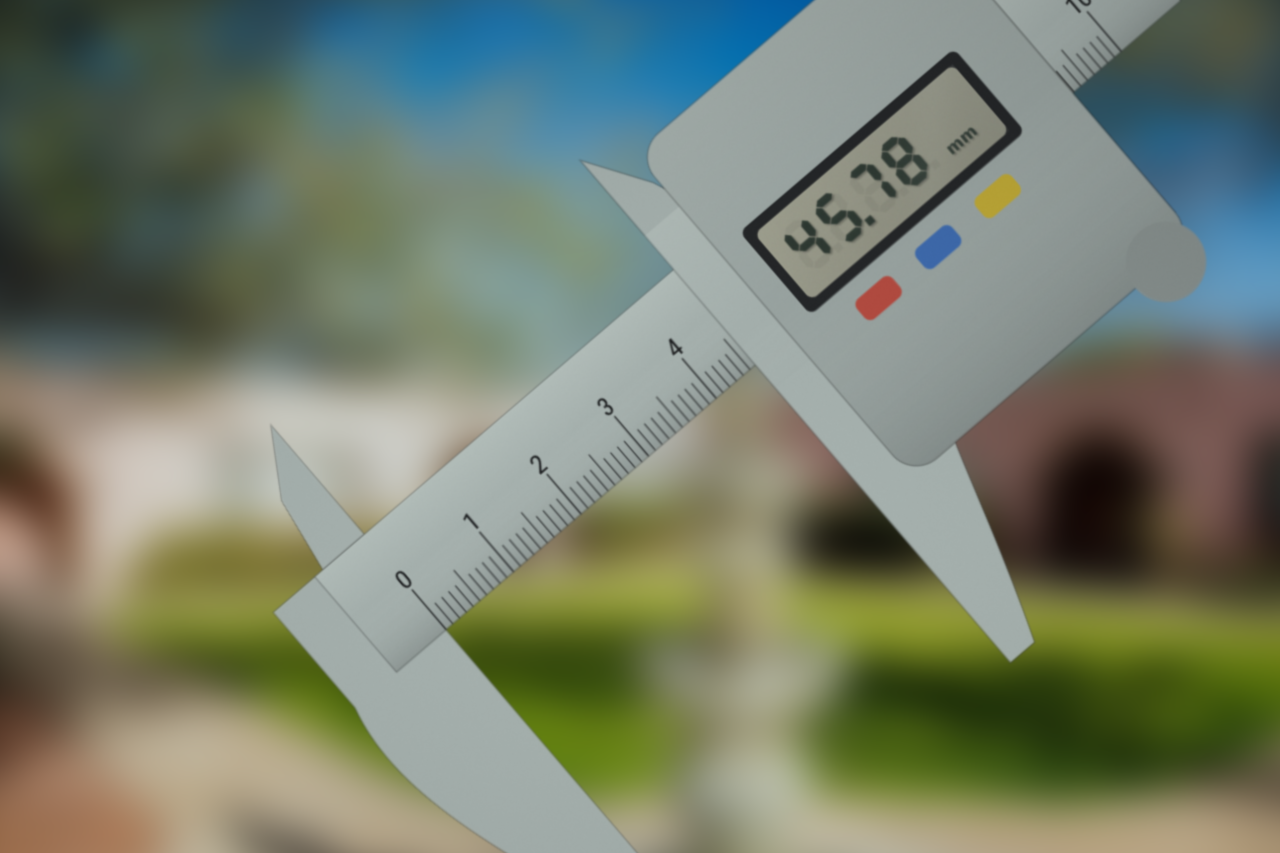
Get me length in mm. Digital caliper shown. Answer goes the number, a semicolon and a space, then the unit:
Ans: 45.78; mm
